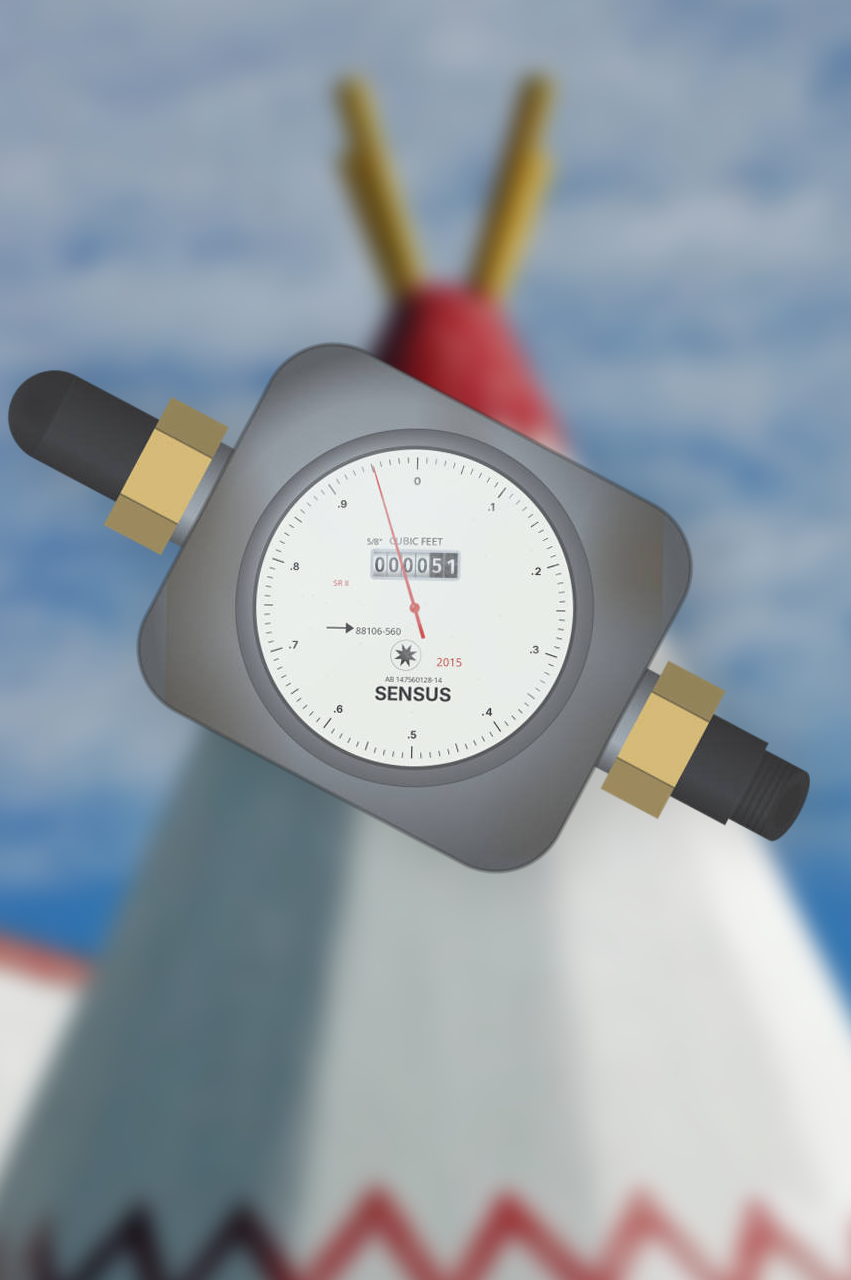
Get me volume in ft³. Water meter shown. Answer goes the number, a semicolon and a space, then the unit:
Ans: 50.95; ft³
